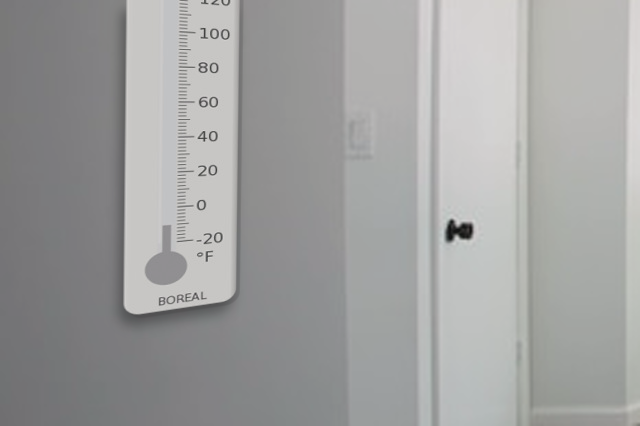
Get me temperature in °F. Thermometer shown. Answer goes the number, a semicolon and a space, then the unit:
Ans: -10; °F
